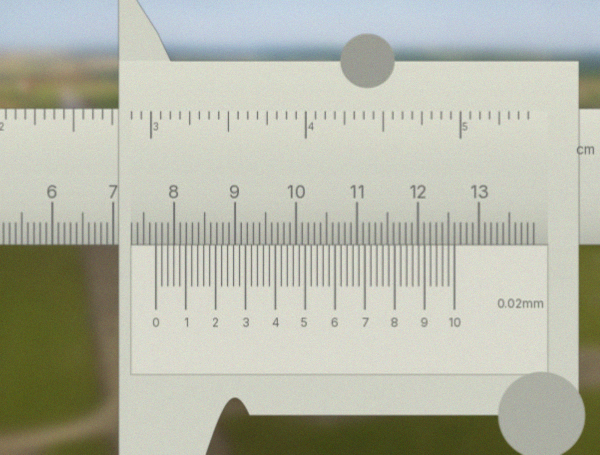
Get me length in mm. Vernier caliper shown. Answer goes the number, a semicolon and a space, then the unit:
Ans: 77.0; mm
